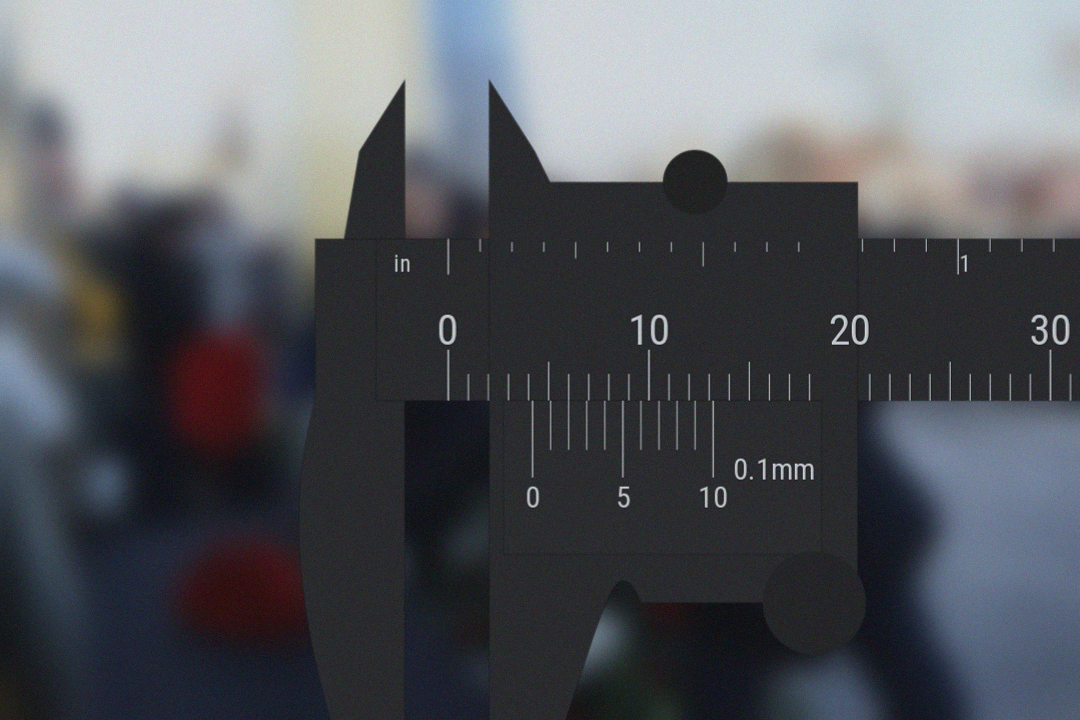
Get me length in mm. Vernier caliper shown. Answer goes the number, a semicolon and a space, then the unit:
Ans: 4.2; mm
